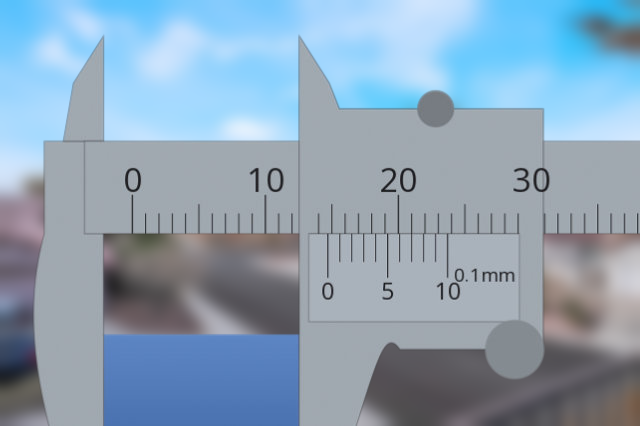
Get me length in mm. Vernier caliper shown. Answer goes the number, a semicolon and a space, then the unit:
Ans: 14.7; mm
